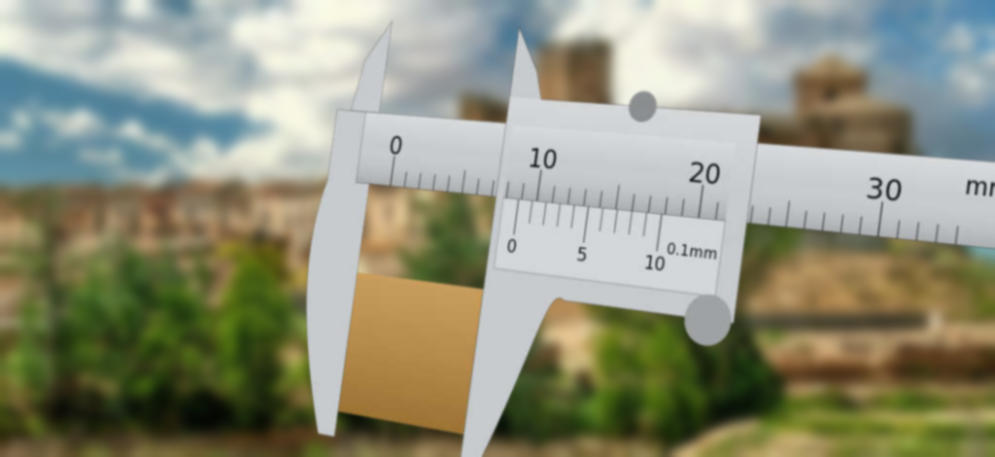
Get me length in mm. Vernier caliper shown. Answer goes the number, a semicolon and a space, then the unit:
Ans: 8.8; mm
